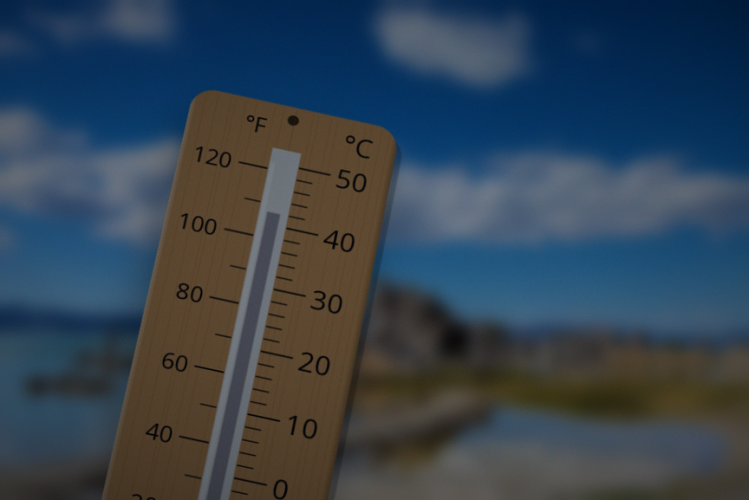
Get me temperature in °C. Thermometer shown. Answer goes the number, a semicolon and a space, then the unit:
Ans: 42; °C
